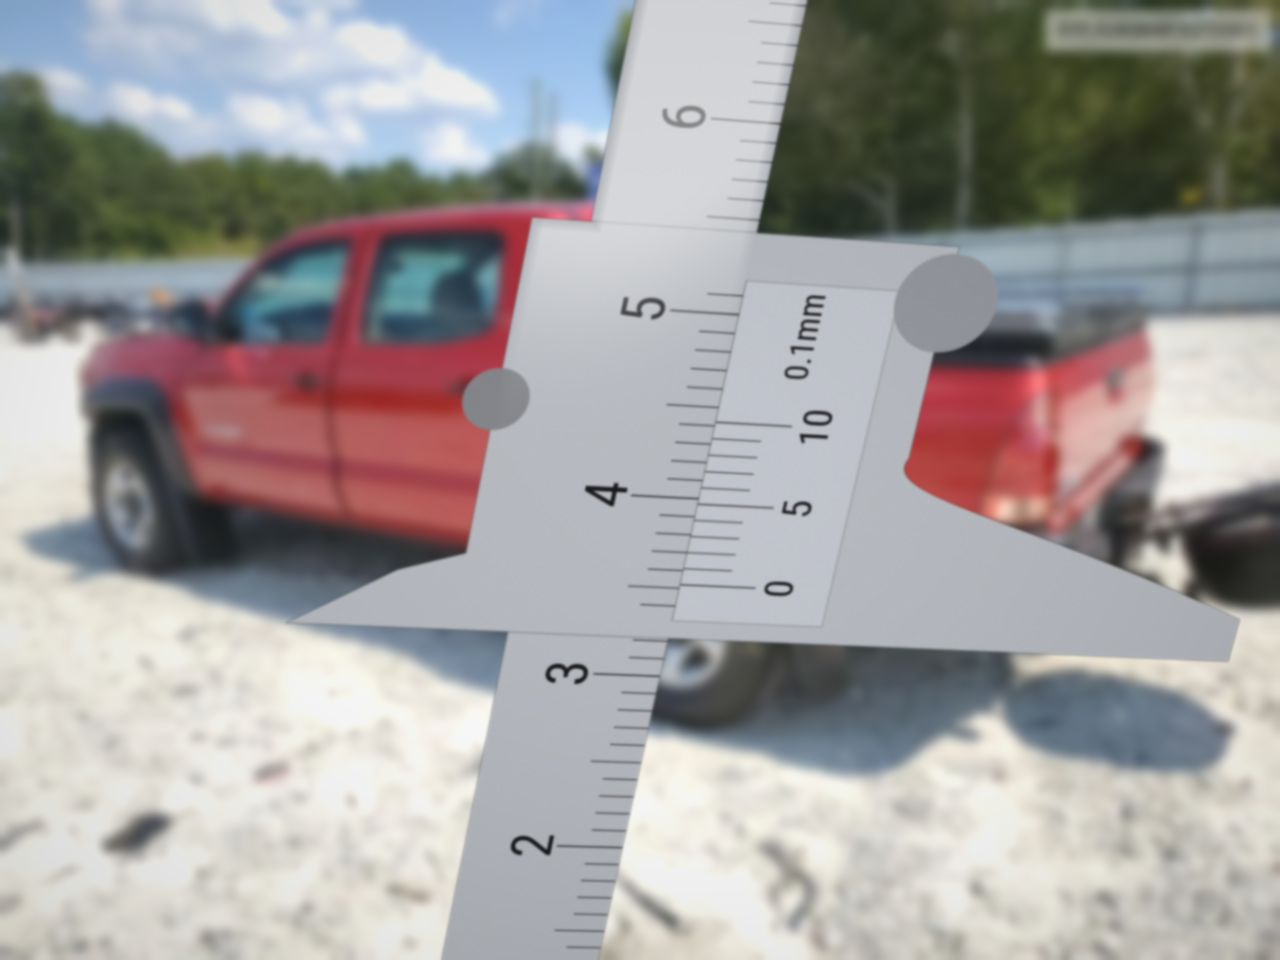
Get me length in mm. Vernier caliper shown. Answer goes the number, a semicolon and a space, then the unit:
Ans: 35.2; mm
